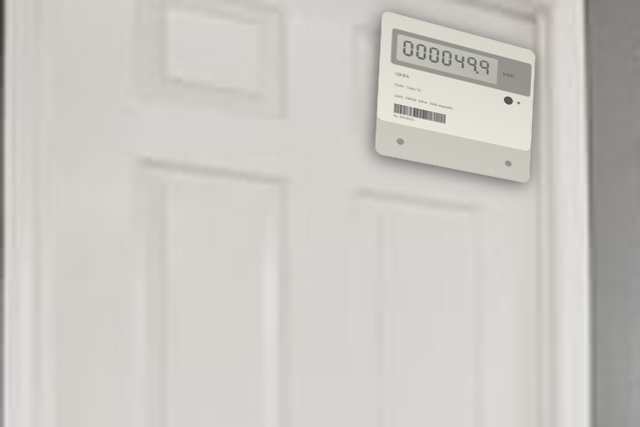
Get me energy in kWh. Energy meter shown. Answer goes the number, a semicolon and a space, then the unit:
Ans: 49.9; kWh
